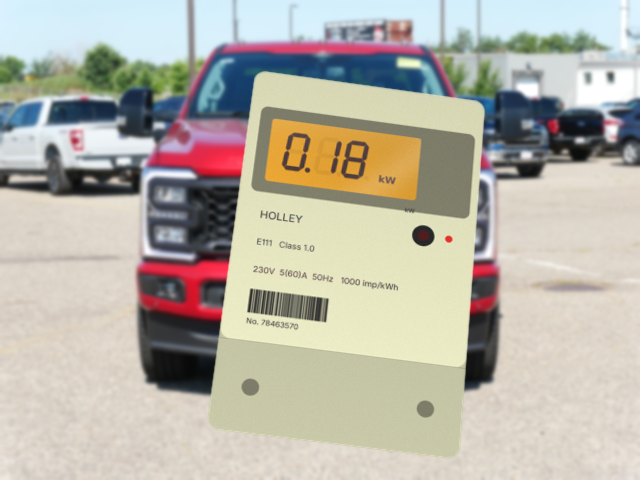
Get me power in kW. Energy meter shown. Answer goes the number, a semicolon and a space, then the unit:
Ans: 0.18; kW
